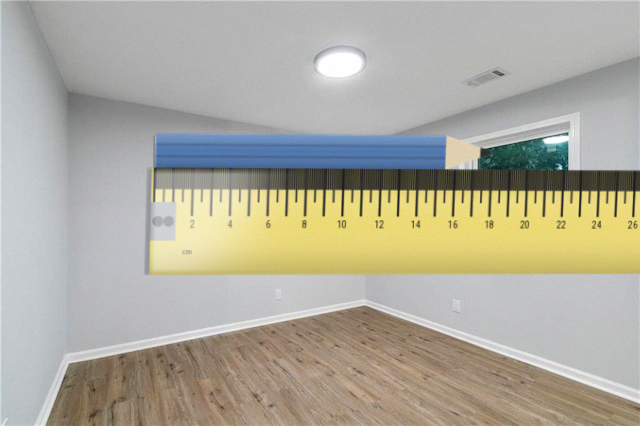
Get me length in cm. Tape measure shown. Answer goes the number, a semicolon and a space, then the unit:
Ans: 18; cm
